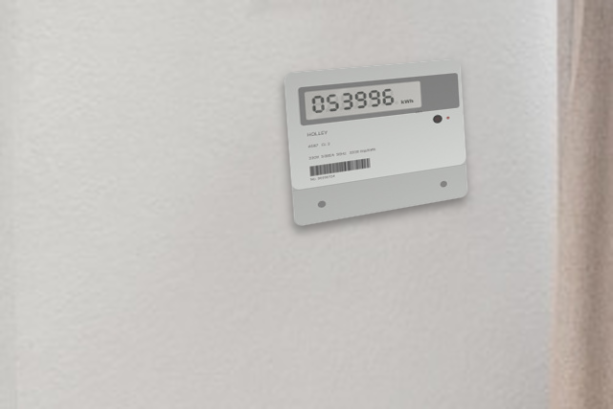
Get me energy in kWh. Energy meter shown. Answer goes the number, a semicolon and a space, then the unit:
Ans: 53996; kWh
